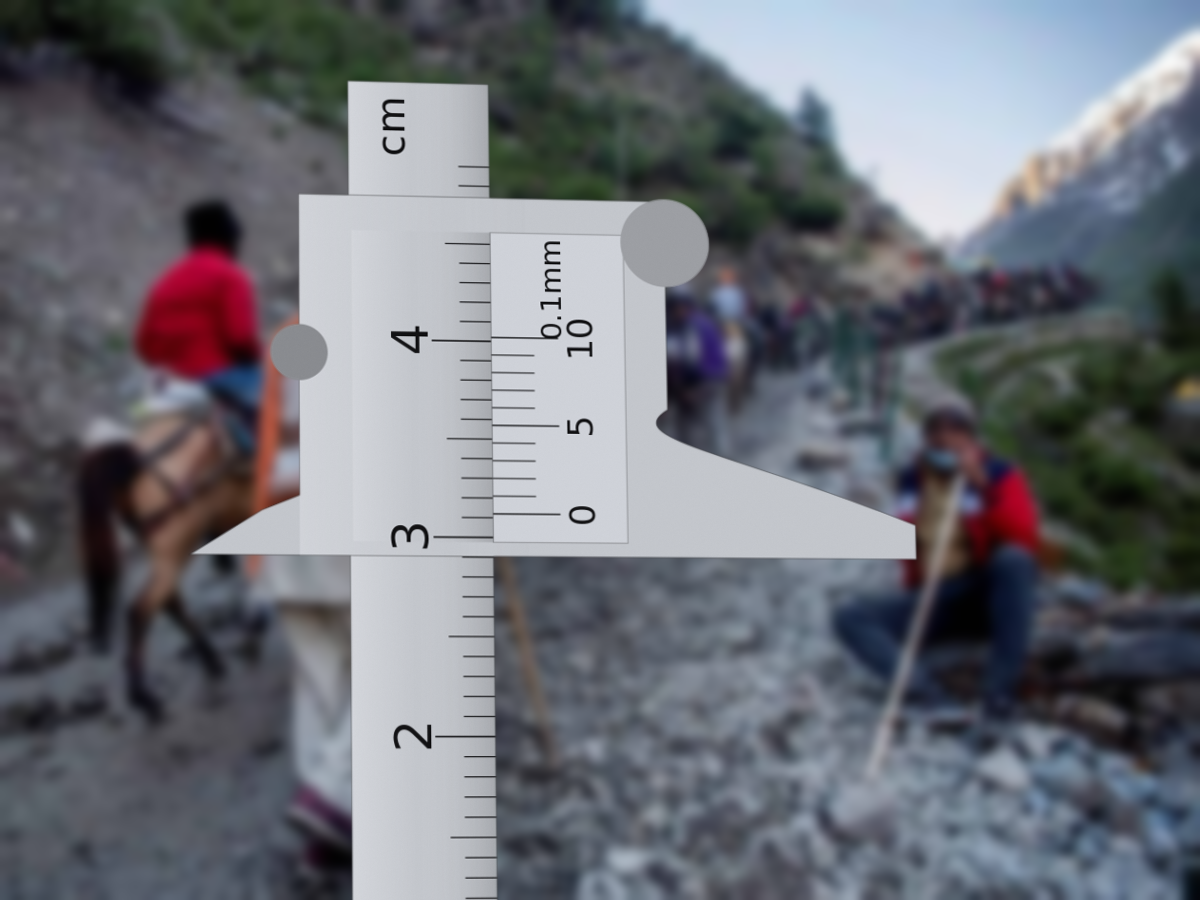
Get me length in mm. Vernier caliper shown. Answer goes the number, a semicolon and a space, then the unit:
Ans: 31.2; mm
